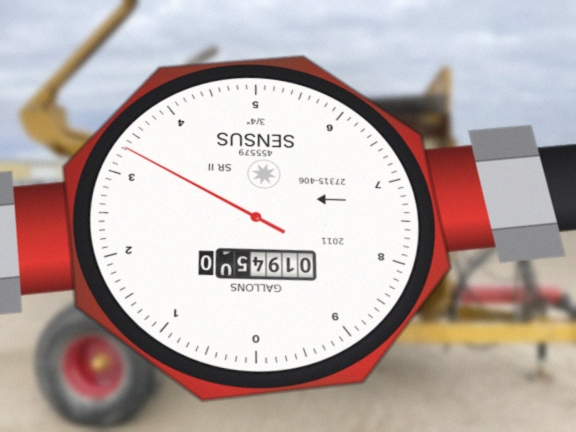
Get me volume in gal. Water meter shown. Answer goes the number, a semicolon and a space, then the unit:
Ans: 194503.3; gal
